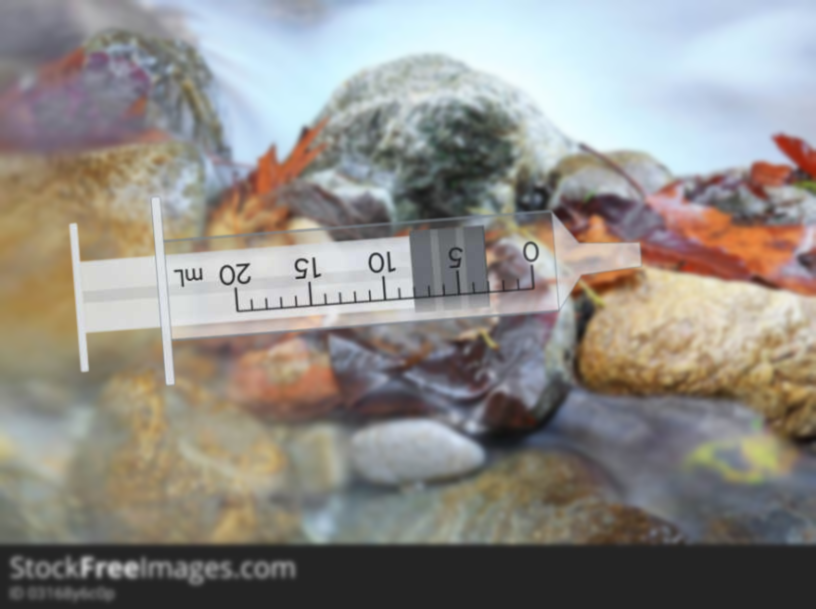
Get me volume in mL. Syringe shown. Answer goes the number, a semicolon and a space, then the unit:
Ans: 3; mL
